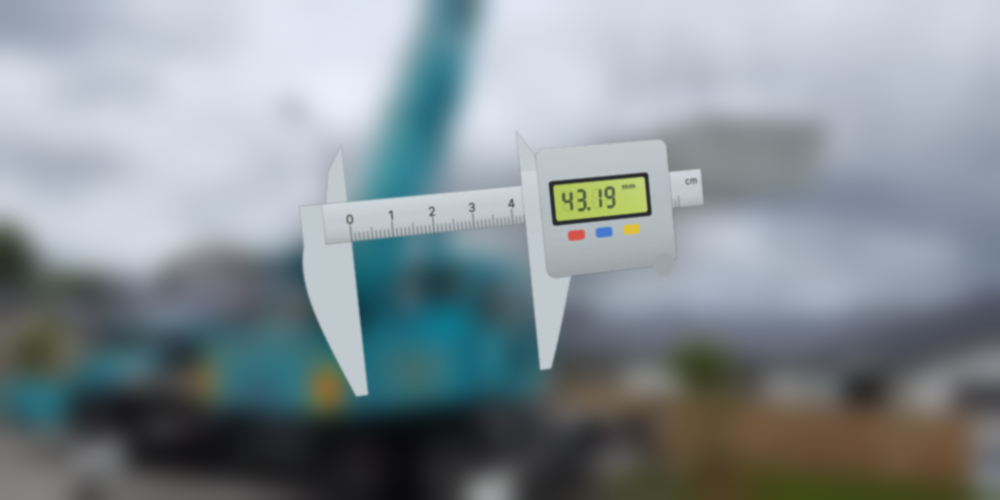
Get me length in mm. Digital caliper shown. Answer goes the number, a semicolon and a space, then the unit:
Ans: 43.19; mm
